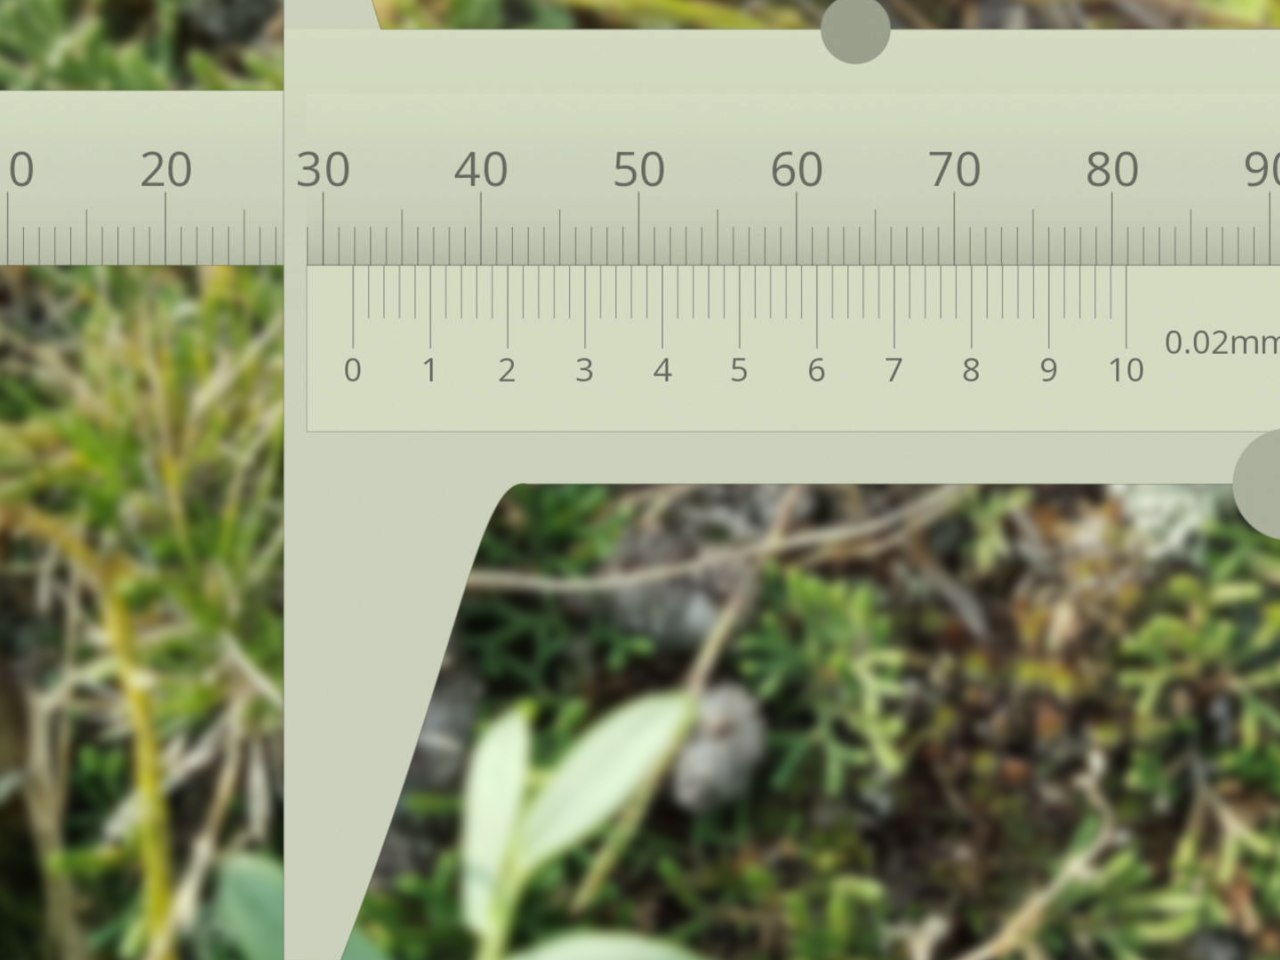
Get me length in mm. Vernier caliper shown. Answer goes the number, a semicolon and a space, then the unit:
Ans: 31.9; mm
